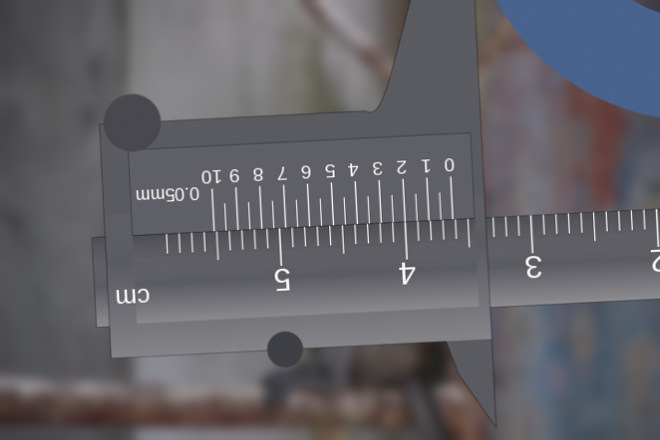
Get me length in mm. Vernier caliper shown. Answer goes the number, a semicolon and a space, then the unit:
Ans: 36.2; mm
